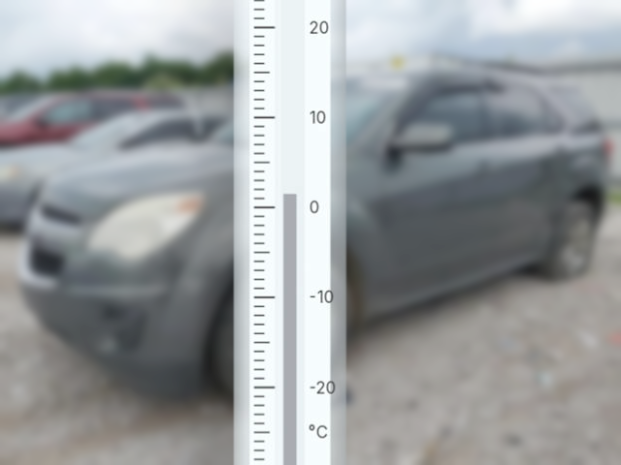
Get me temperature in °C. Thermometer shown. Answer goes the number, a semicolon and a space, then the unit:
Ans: 1.5; °C
